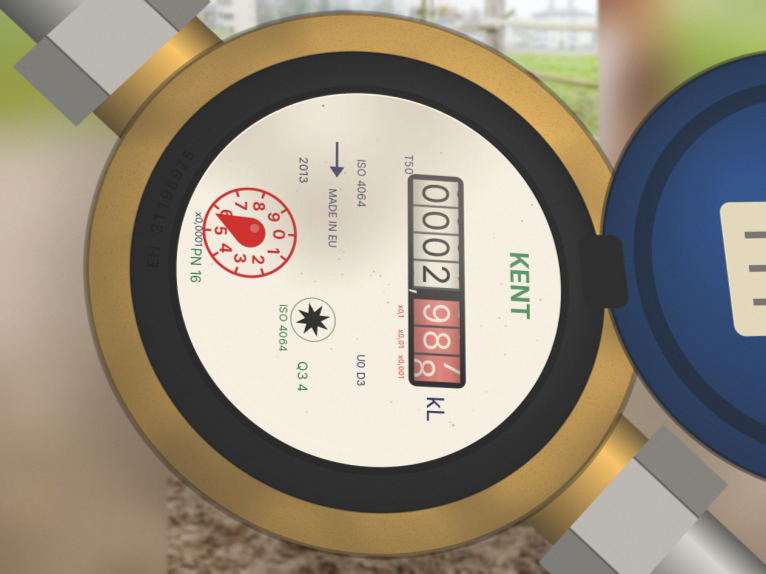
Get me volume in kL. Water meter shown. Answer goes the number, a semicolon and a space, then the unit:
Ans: 2.9875; kL
